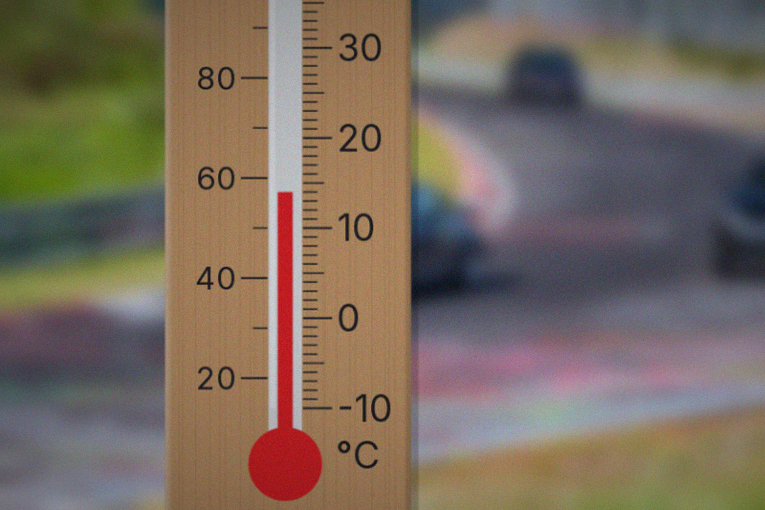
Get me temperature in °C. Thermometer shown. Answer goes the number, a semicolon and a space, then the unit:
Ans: 14; °C
